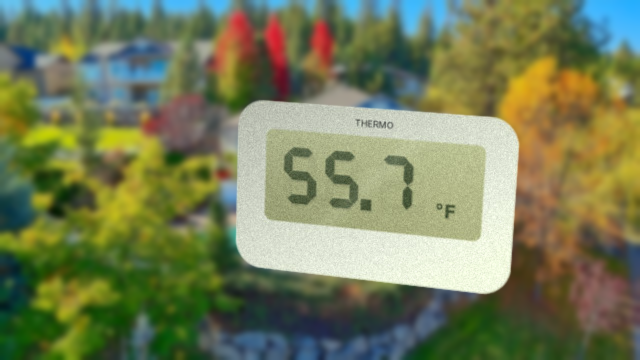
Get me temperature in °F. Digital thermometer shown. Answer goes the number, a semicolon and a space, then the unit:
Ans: 55.7; °F
